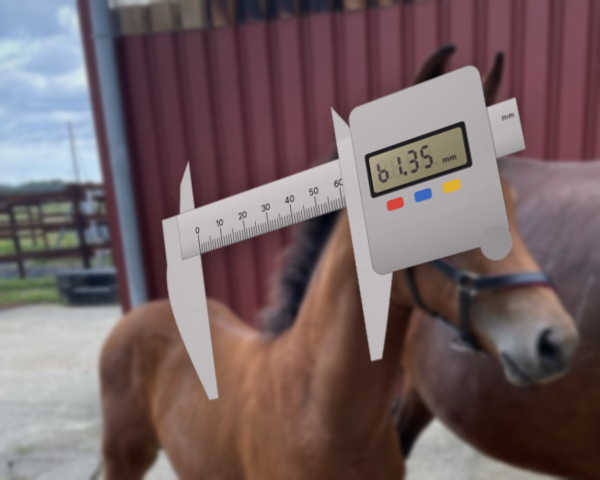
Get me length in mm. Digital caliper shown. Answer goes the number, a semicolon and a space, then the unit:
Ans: 61.35; mm
